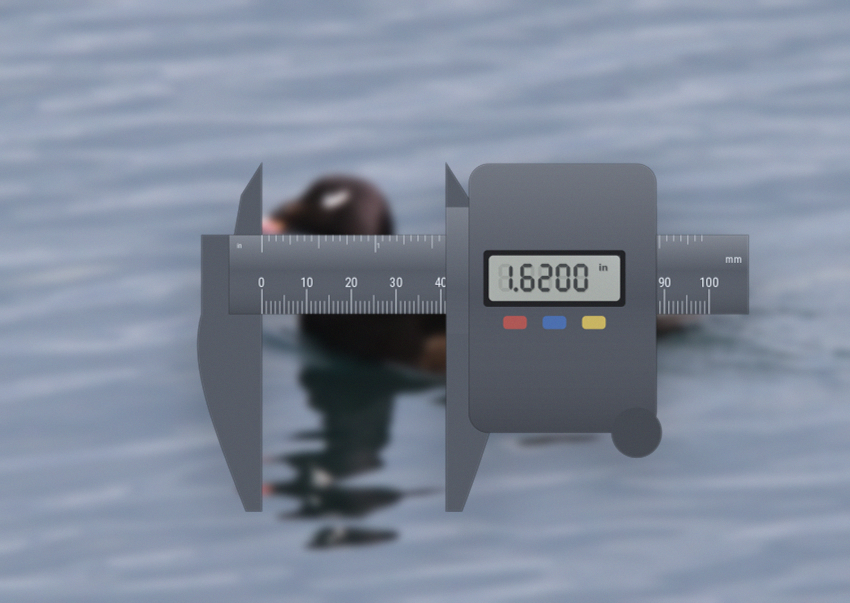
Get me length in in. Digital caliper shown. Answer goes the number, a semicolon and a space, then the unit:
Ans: 1.6200; in
